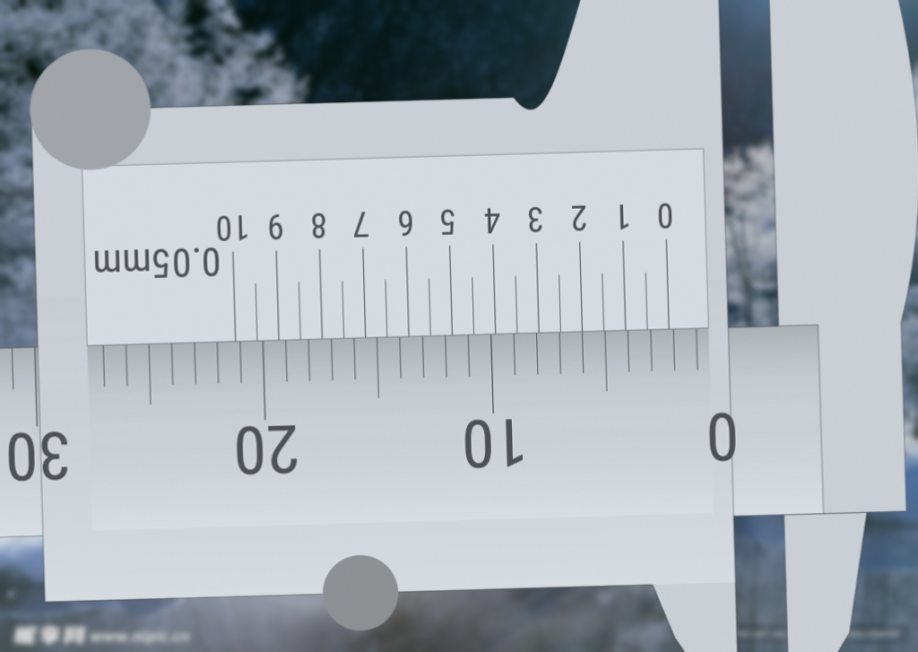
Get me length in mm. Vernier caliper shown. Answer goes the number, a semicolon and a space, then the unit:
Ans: 2.20; mm
